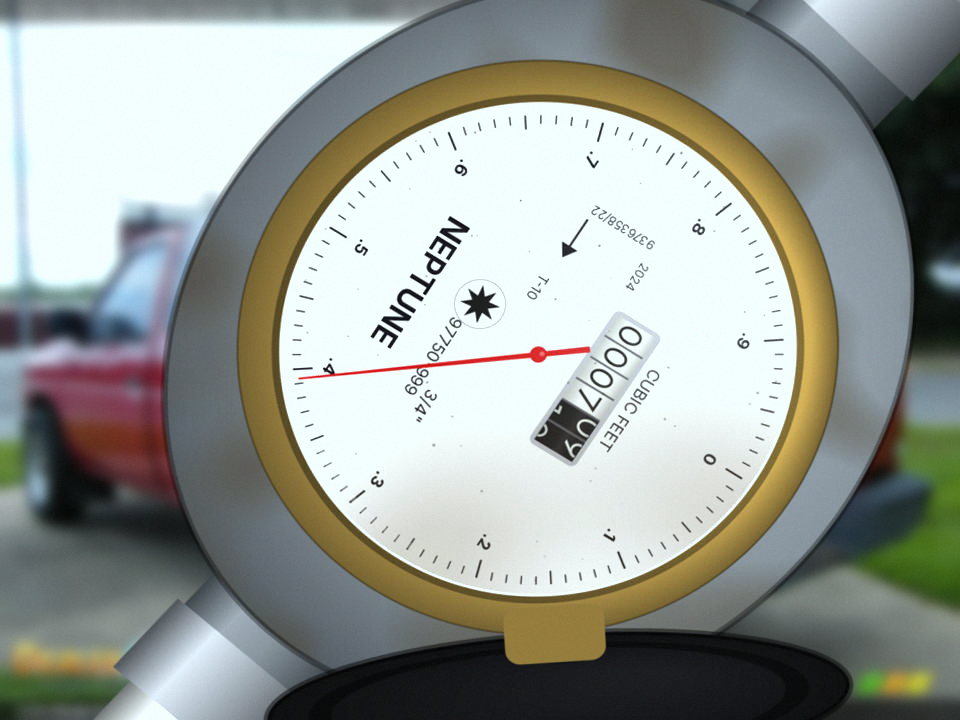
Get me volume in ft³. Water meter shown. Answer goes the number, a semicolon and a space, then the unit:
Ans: 709.39; ft³
